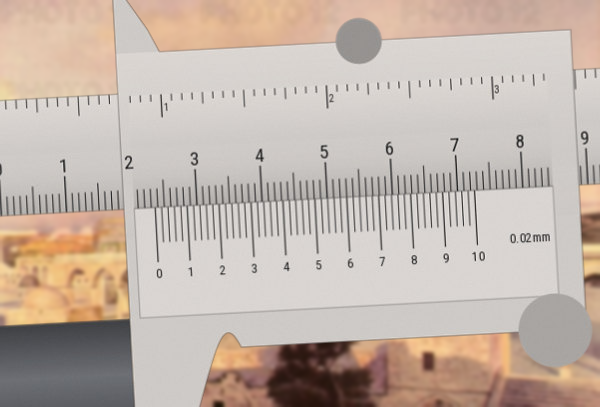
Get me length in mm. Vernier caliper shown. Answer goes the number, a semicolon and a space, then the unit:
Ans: 23.6; mm
